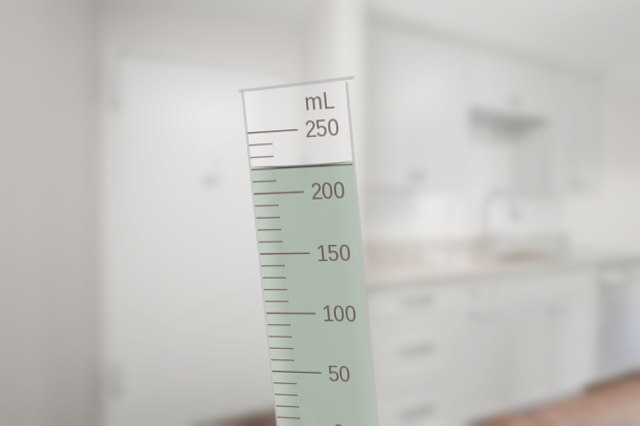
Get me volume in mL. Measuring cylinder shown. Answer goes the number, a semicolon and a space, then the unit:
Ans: 220; mL
